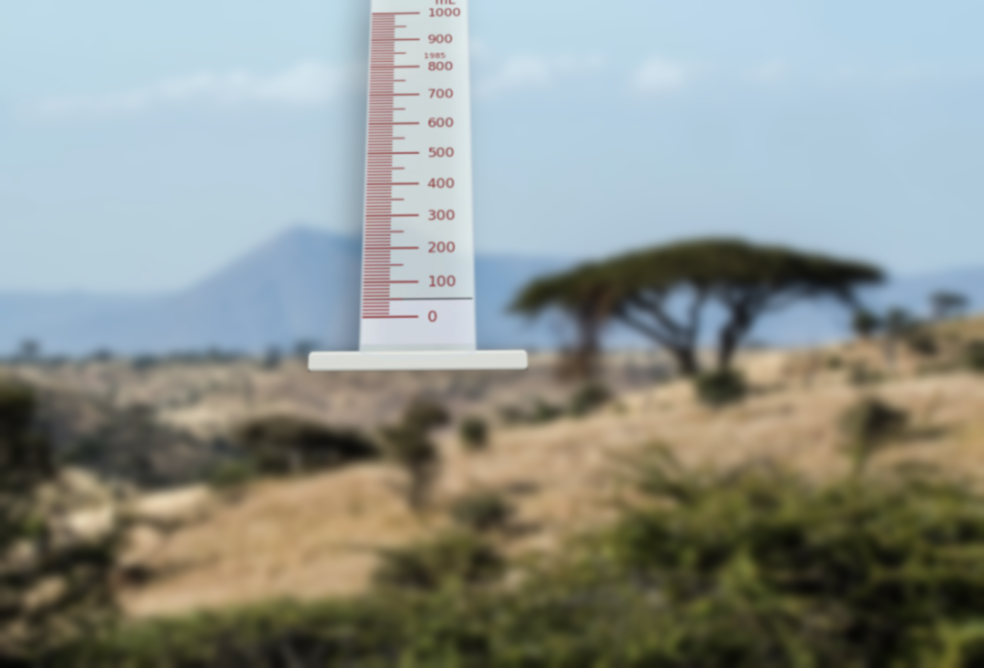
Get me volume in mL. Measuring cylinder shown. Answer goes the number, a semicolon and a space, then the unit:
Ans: 50; mL
